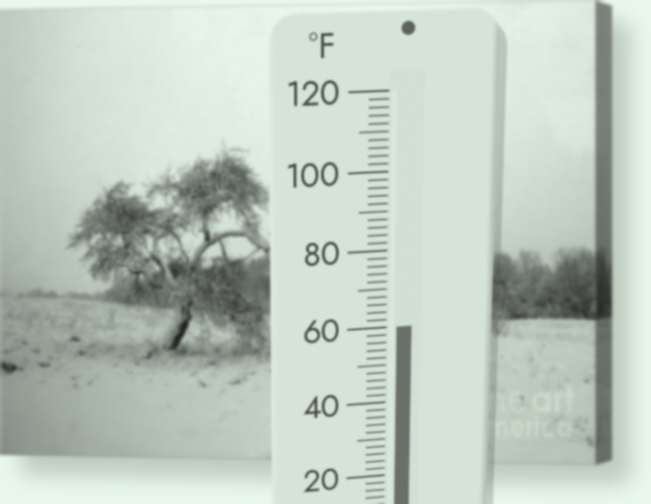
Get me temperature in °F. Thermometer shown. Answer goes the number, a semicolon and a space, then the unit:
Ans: 60; °F
